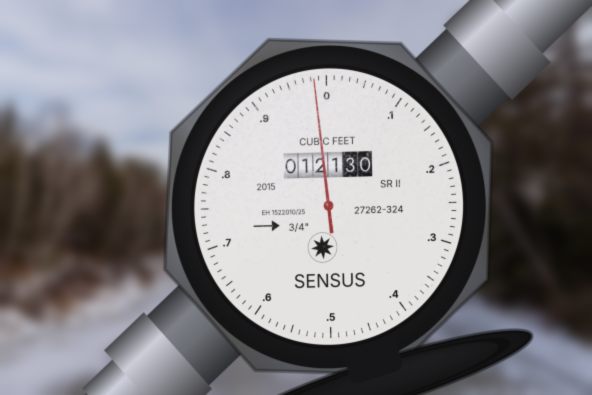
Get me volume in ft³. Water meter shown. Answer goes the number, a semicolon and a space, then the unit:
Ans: 12129.98; ft³
